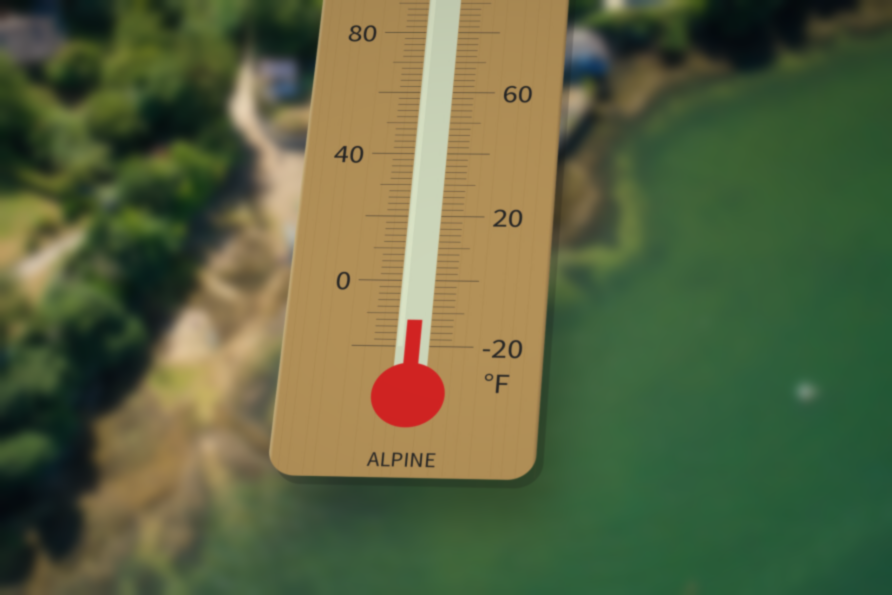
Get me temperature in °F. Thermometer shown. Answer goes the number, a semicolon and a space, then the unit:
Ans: -12; °F
